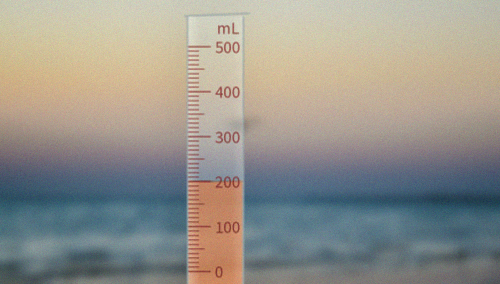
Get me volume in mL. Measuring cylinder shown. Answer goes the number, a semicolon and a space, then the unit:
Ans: 200; mL
